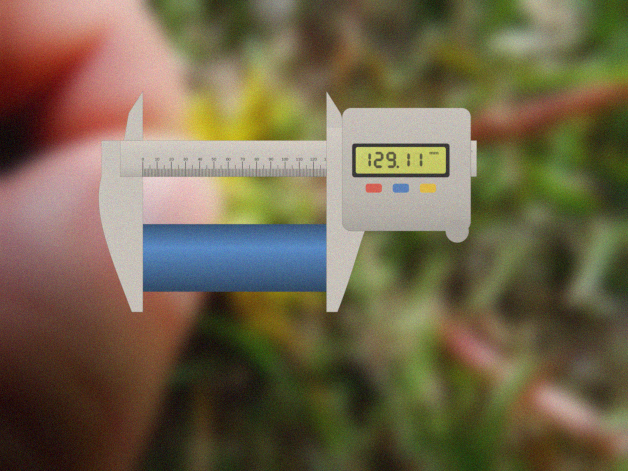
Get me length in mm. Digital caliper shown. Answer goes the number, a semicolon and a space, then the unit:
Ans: 129.11; mm
